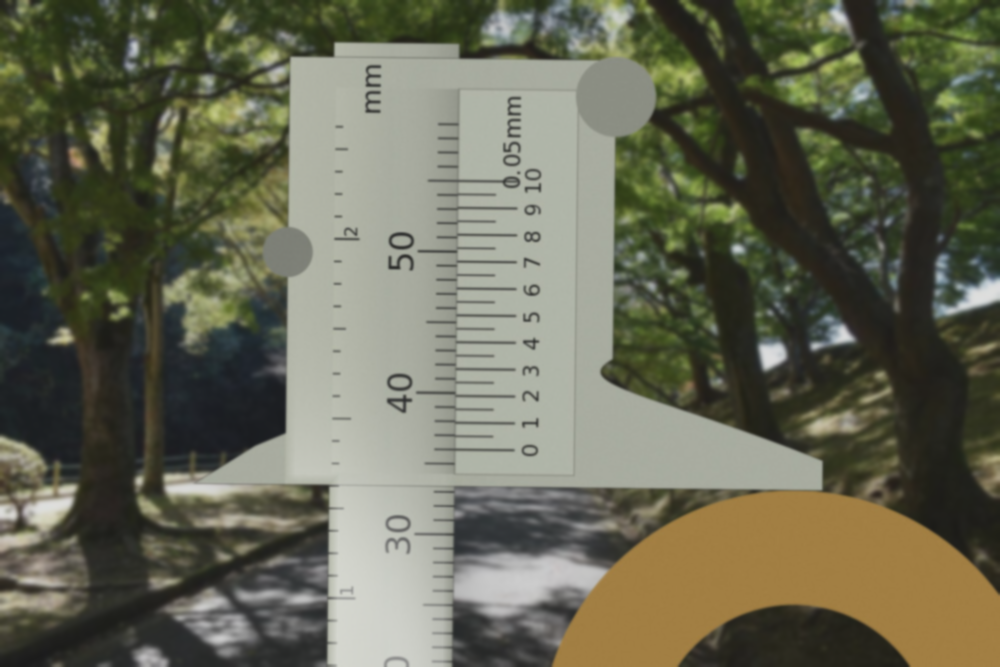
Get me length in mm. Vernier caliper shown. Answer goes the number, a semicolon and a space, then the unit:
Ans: 36.0; mm
